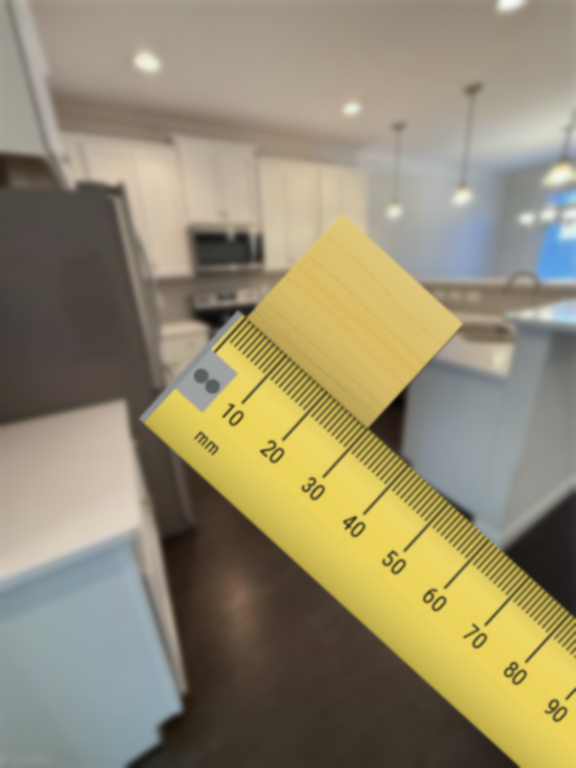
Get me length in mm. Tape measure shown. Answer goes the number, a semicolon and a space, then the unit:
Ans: 30; mm
